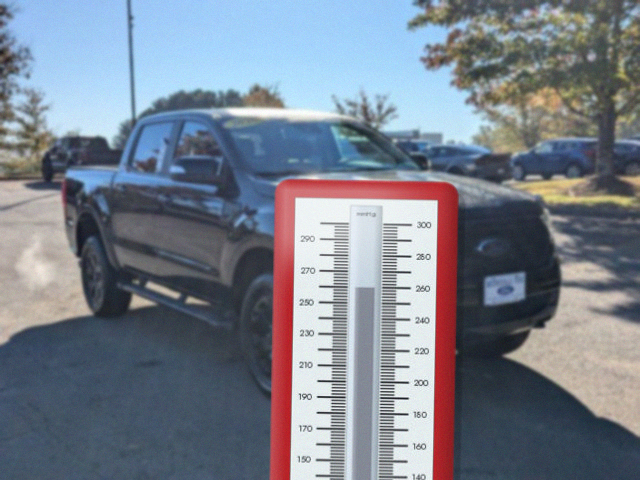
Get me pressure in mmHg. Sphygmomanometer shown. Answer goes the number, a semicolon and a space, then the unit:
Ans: 260; mmHg
